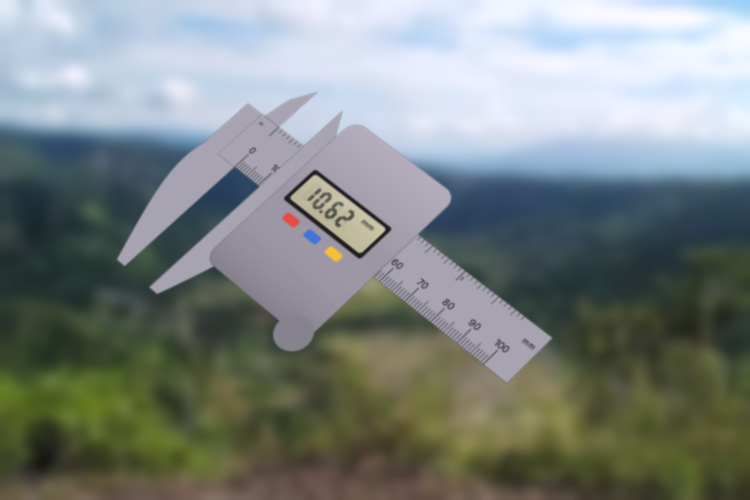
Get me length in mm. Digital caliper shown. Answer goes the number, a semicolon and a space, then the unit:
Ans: 10.62; mm
